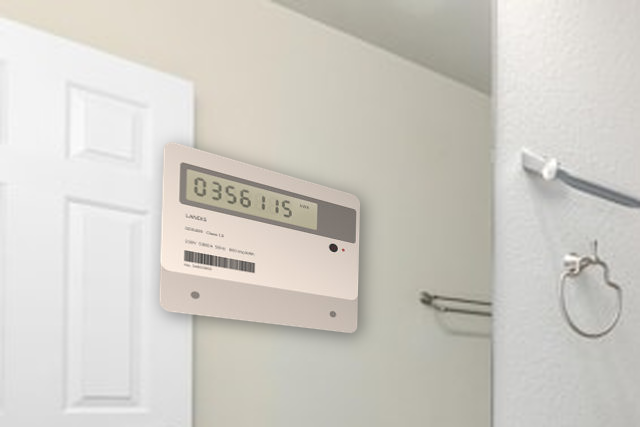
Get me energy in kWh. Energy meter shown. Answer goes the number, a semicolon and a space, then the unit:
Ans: 356115; kWh
